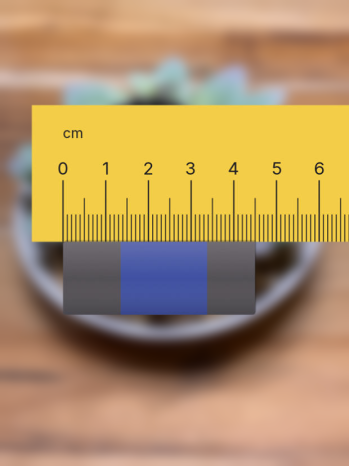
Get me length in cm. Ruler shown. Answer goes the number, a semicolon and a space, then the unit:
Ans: 4.5; cm
